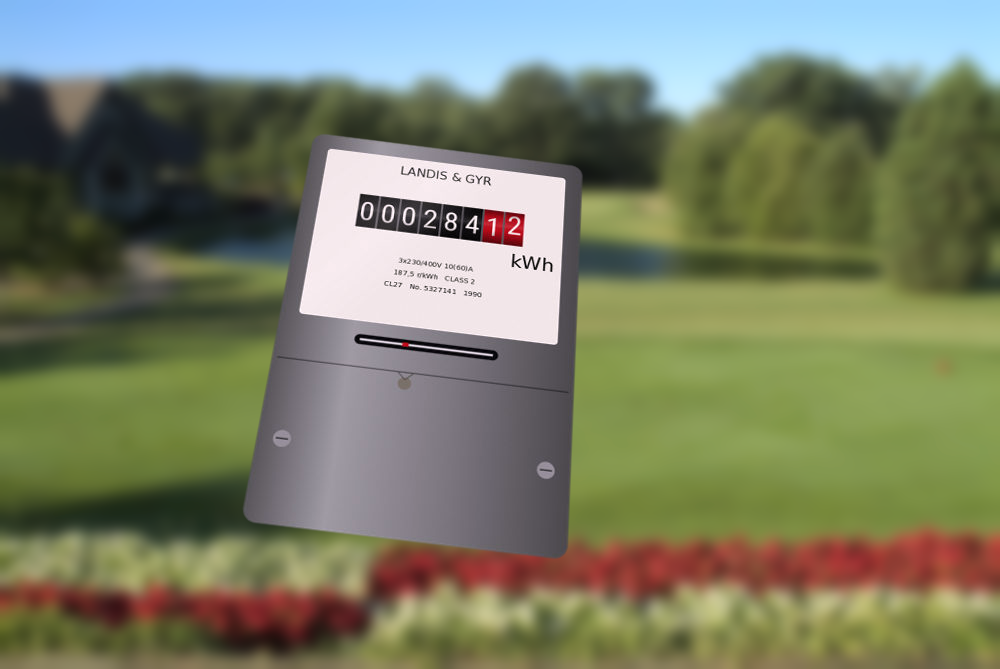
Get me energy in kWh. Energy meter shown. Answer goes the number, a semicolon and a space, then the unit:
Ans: 284.12; kWh
